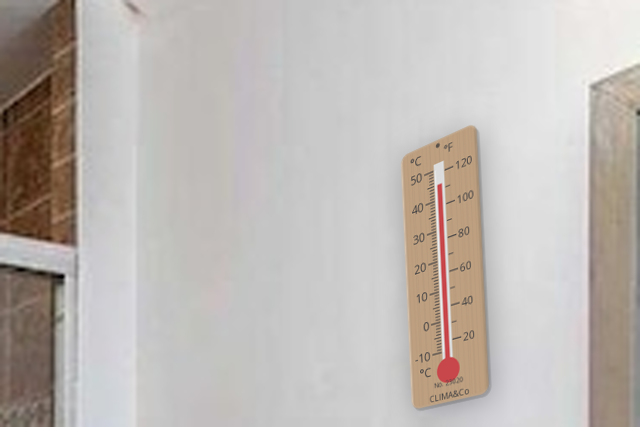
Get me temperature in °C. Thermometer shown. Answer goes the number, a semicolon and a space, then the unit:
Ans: 45; °C
